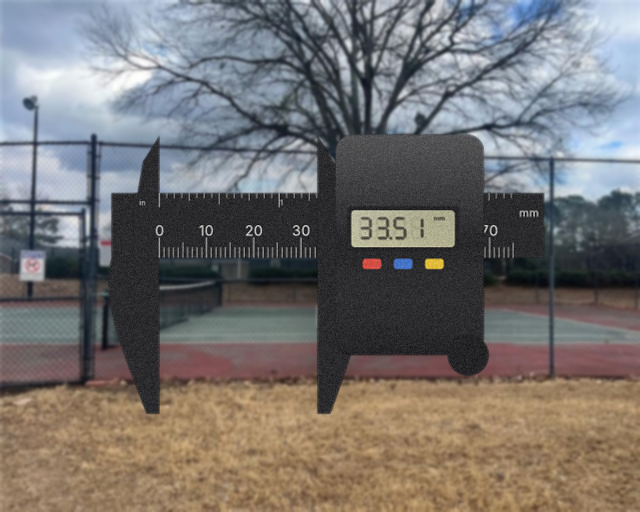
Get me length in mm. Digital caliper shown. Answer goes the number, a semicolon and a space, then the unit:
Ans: 33.51; mm
